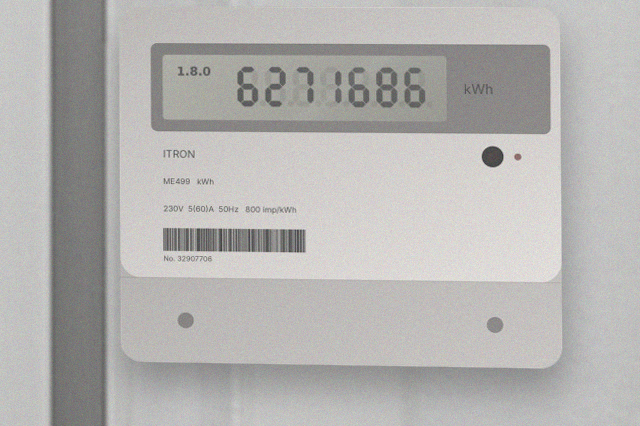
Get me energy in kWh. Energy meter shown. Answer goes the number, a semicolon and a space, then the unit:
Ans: 6271686; kWh
